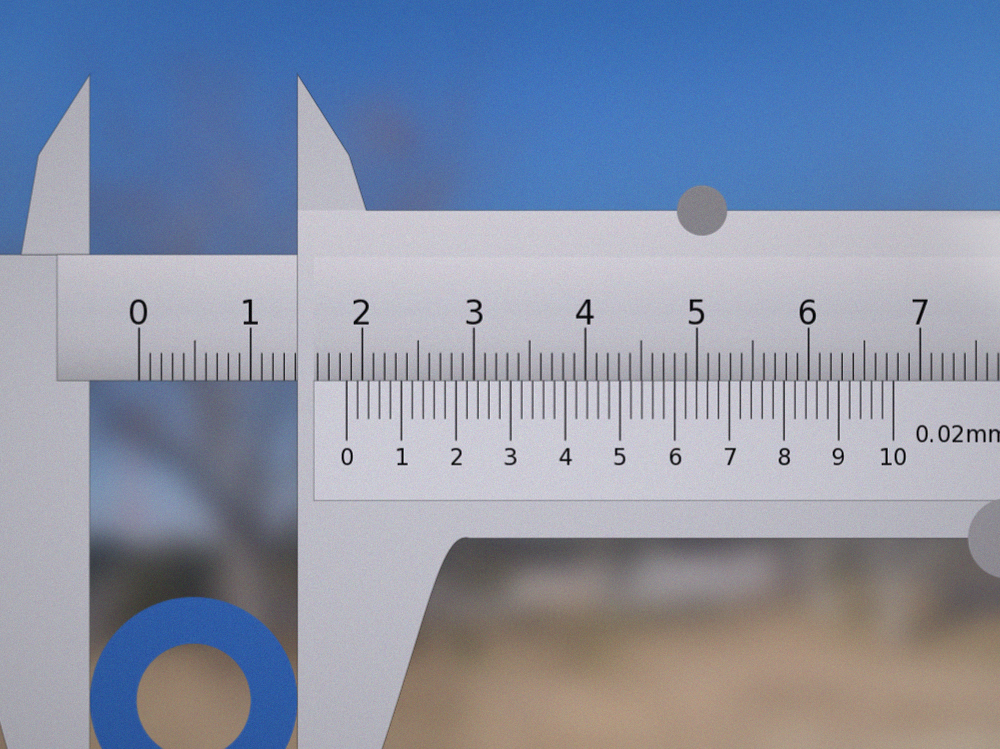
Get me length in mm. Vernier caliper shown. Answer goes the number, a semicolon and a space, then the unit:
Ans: 18.6; mm
